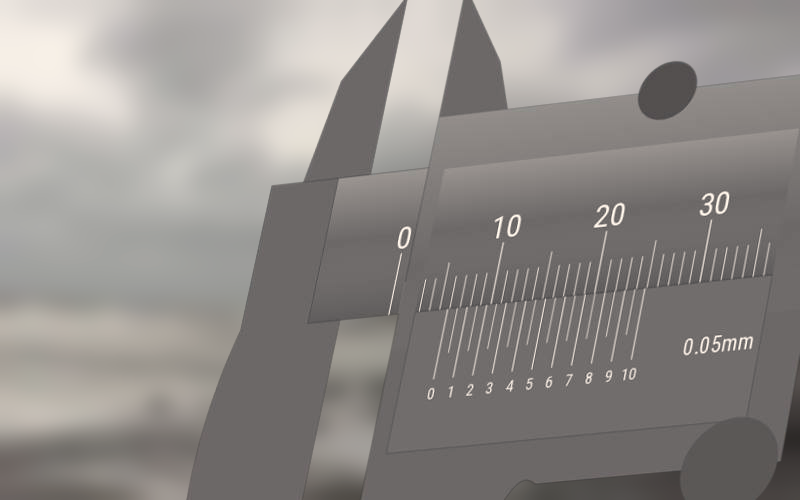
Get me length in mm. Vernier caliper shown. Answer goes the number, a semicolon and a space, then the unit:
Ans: 5.8; mm
